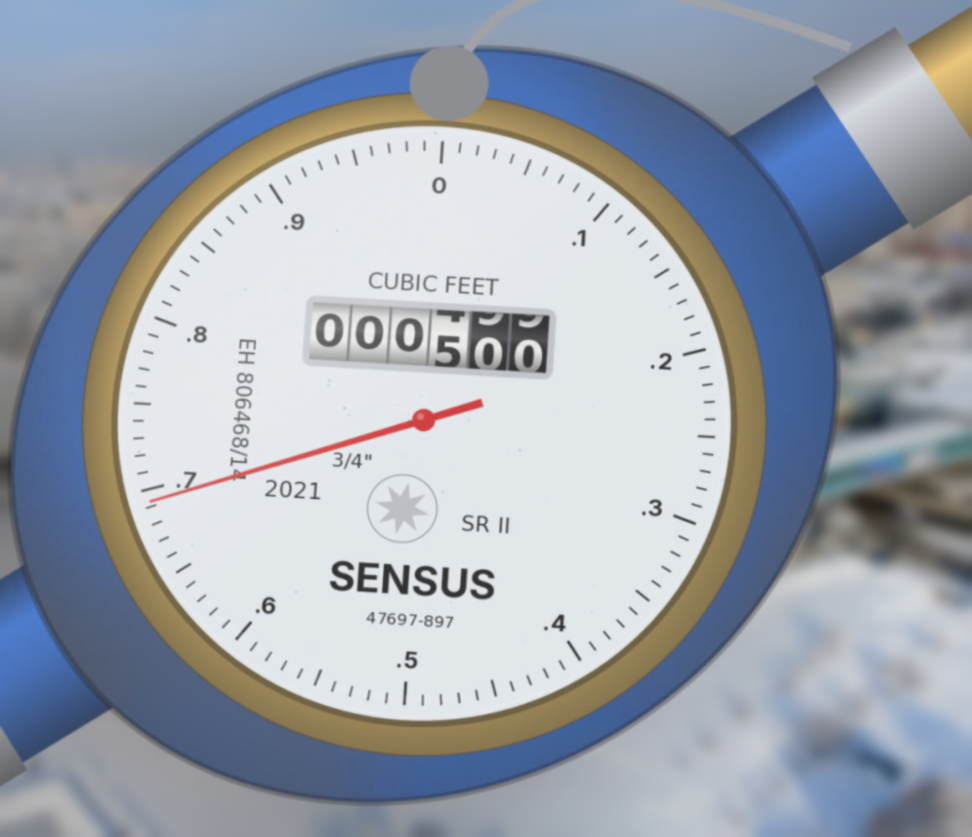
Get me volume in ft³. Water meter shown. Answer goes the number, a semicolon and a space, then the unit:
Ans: 499.69; ft³
